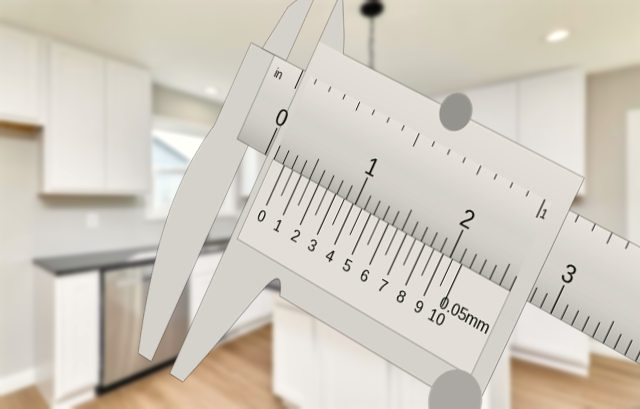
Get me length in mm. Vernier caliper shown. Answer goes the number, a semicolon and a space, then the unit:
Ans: 2.2; mm
